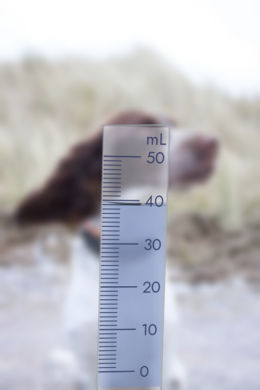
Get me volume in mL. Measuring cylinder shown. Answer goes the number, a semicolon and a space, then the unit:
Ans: 39; mL
